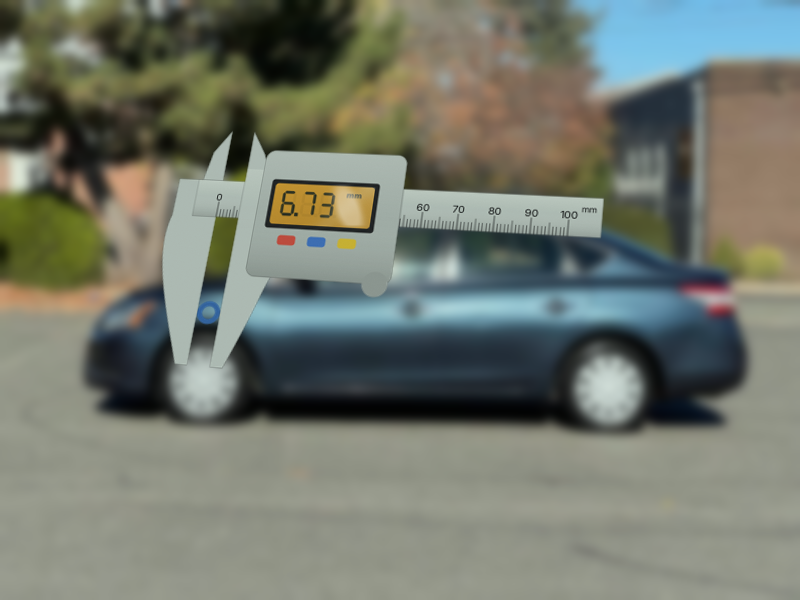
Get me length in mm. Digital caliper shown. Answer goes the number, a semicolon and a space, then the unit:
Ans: 6.73; mm
